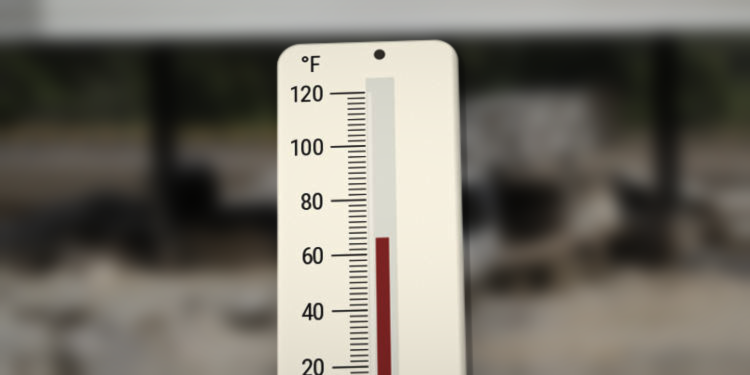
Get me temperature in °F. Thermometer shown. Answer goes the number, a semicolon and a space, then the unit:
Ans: 66; °F
